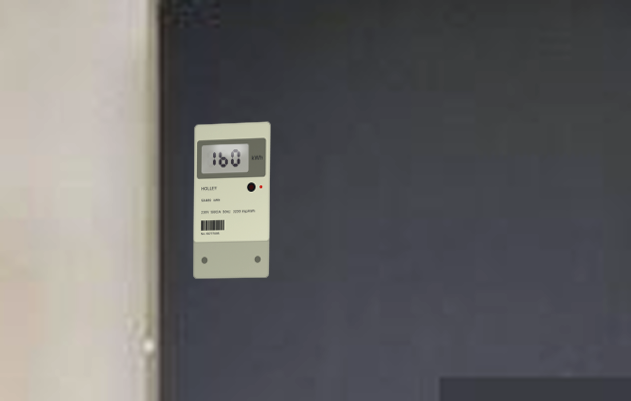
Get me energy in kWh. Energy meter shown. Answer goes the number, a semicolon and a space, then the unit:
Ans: 160; kWh
